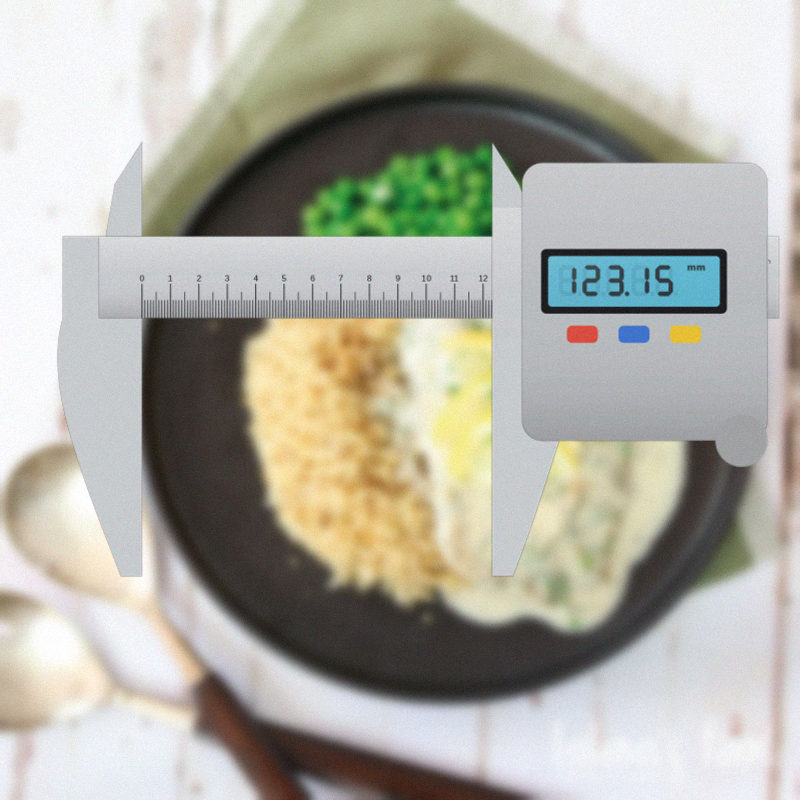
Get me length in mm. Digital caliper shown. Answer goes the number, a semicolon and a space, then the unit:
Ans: 123.15; mm
